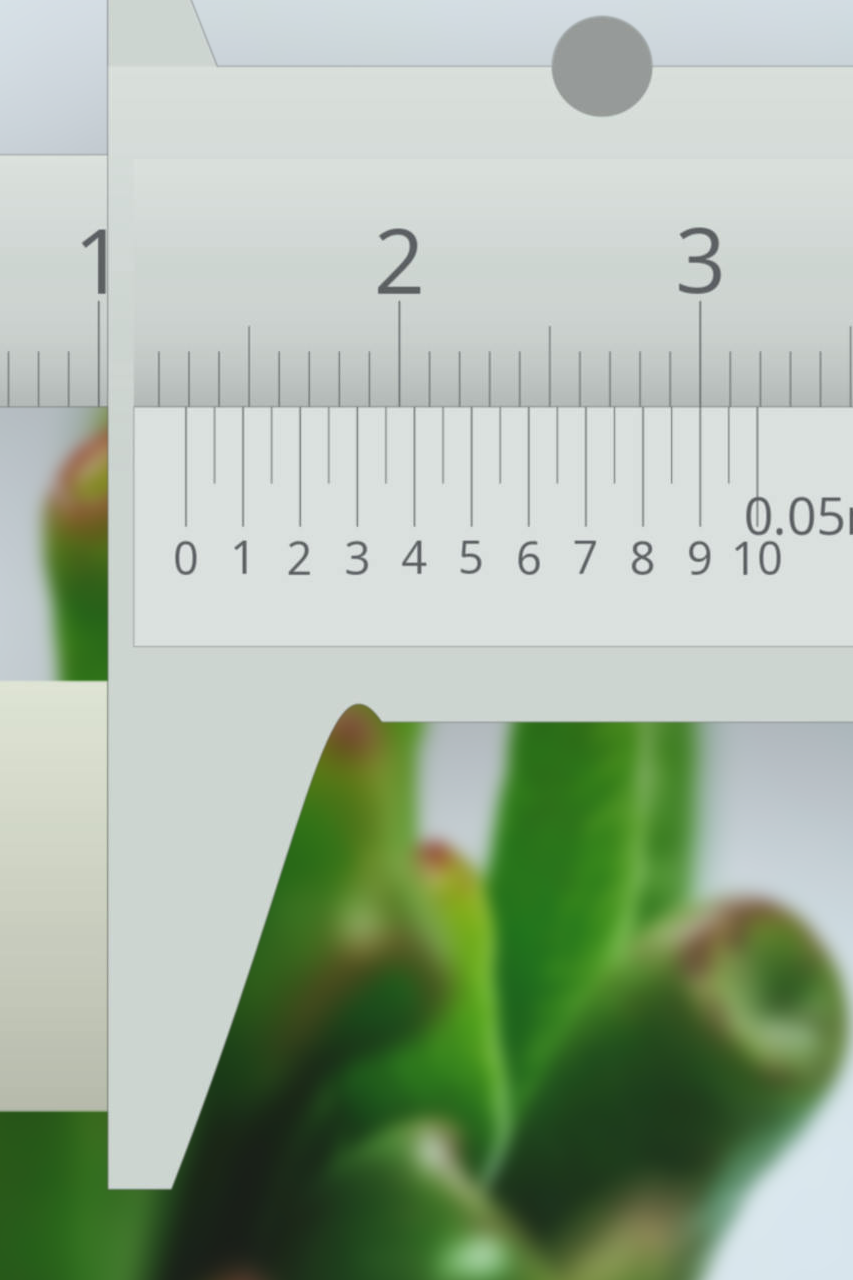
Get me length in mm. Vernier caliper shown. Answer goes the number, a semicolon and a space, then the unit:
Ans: 12.90; mm
